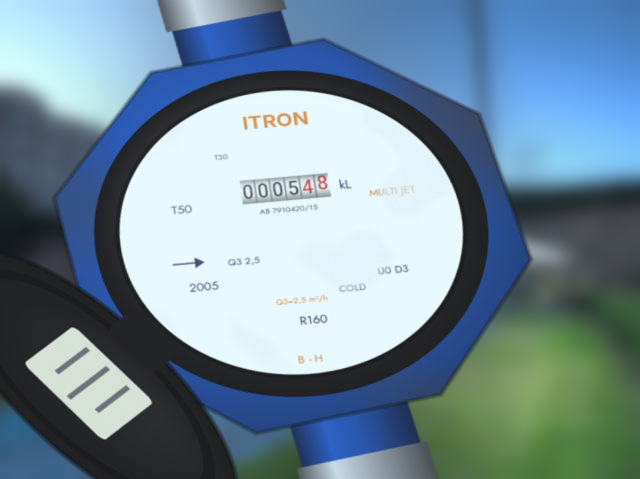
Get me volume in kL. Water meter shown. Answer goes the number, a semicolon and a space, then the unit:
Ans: 5.48; kL
